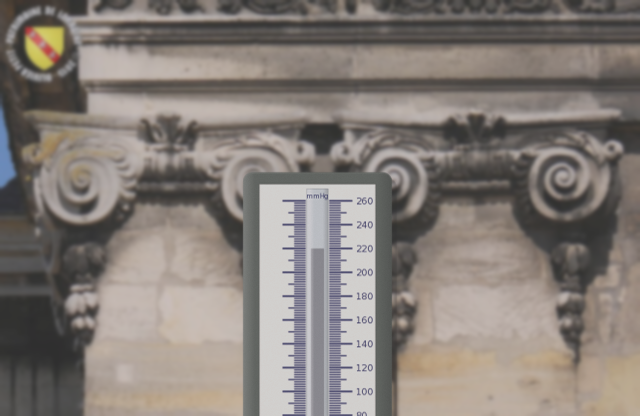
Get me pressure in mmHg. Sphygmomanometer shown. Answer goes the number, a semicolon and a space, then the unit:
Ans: 220; mmHg
